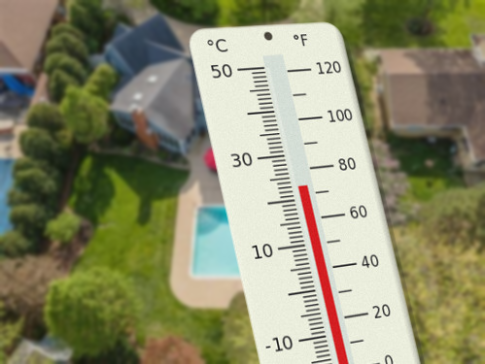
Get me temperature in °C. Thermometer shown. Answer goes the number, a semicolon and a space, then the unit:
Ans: 23; °C
